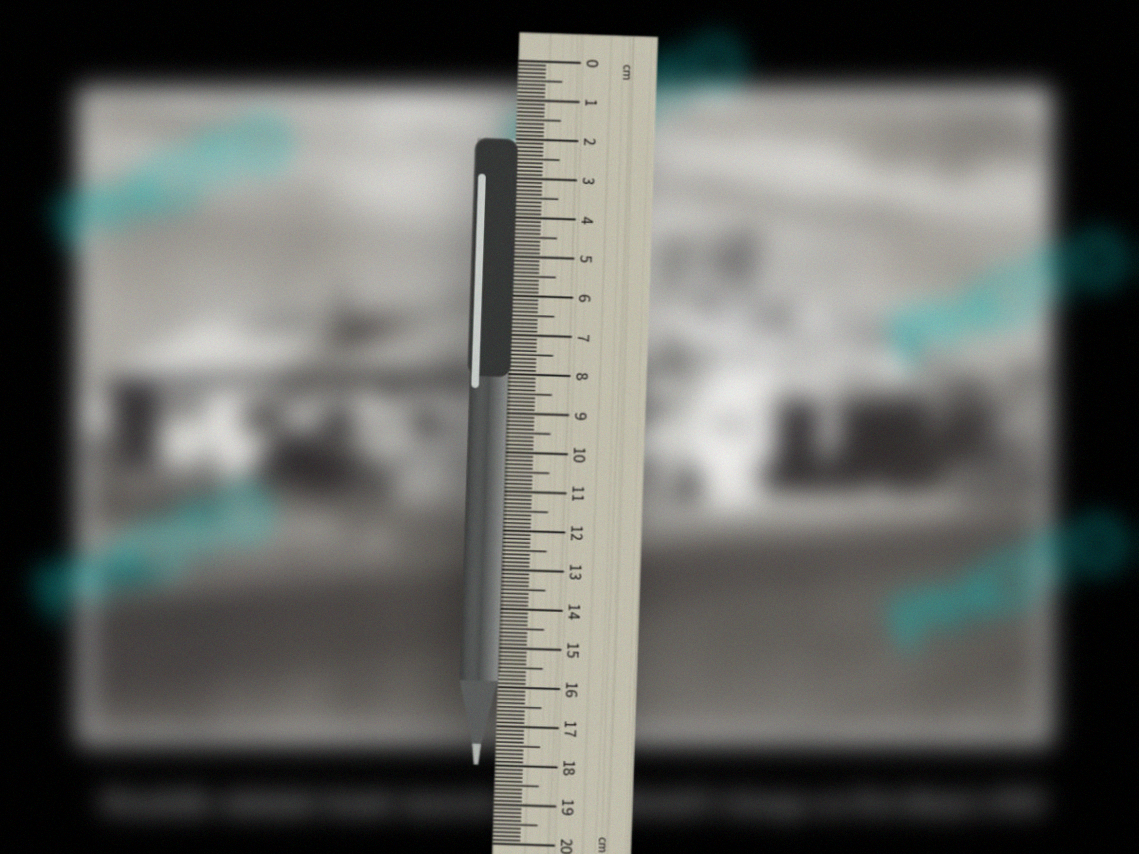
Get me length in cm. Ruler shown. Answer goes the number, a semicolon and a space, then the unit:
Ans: 16; cm
